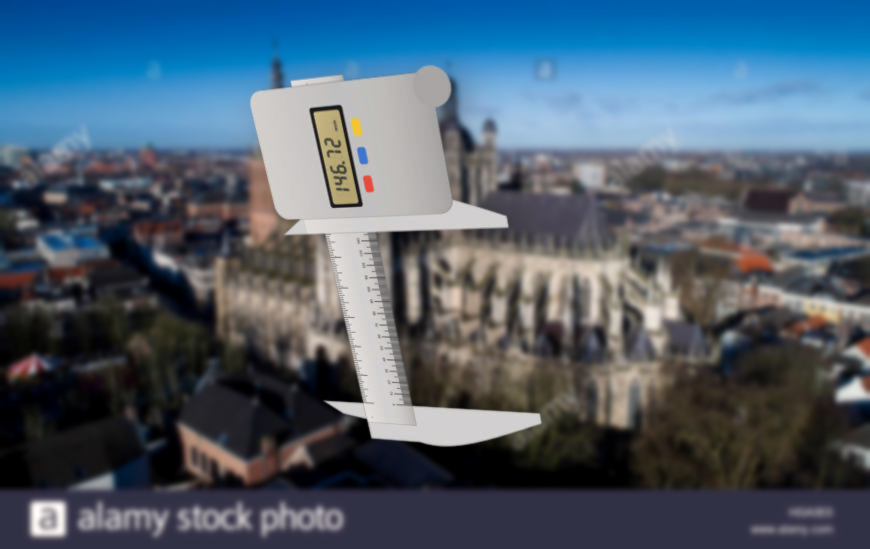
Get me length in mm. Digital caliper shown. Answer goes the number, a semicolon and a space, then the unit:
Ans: 146.72; mm
